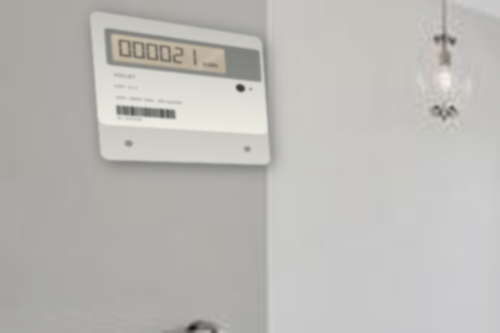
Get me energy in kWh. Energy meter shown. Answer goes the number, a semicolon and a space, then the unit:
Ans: 21; kWh
